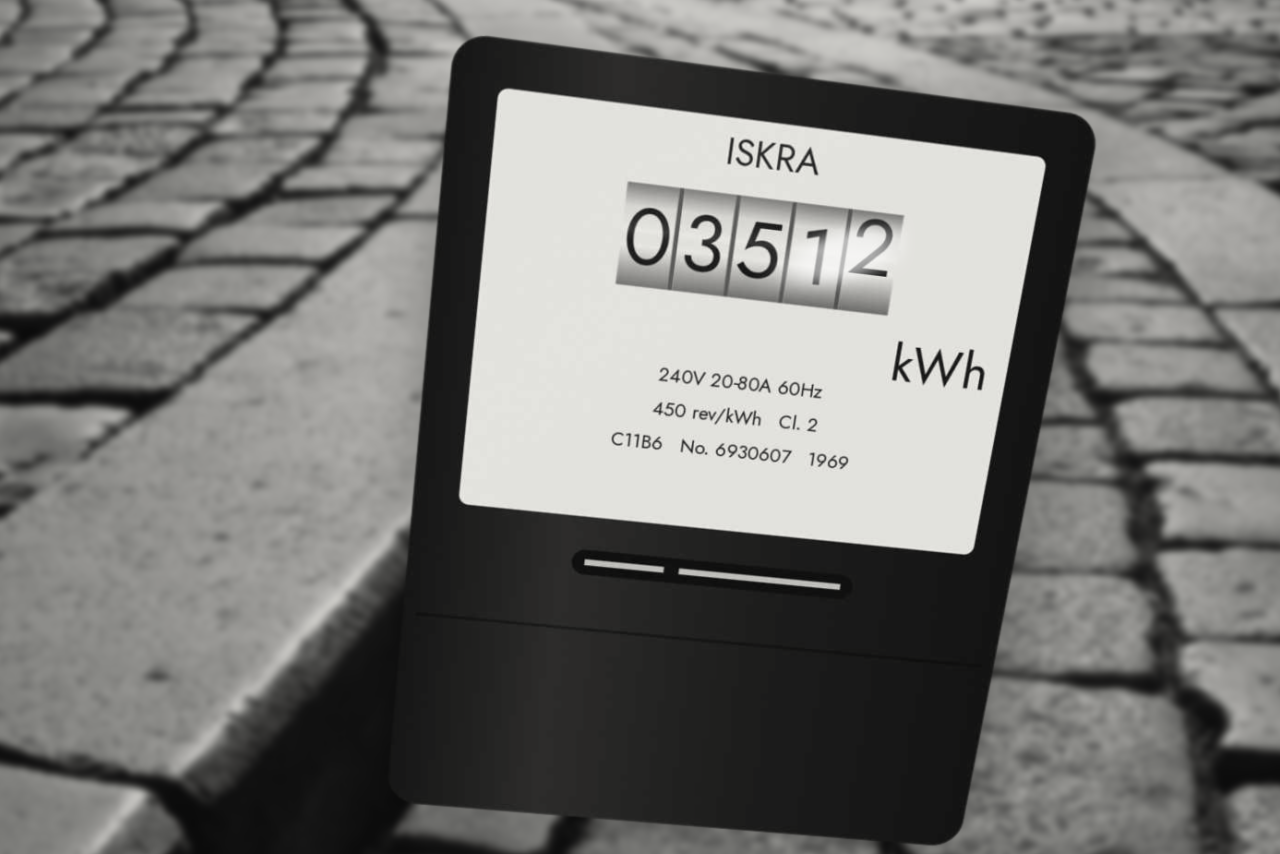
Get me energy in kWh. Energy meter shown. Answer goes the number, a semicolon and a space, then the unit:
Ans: 3512; kWh
